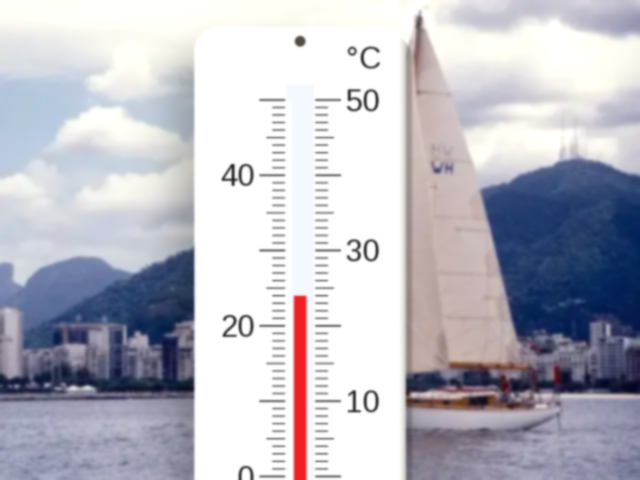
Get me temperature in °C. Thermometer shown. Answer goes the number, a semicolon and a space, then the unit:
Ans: 24; °C
